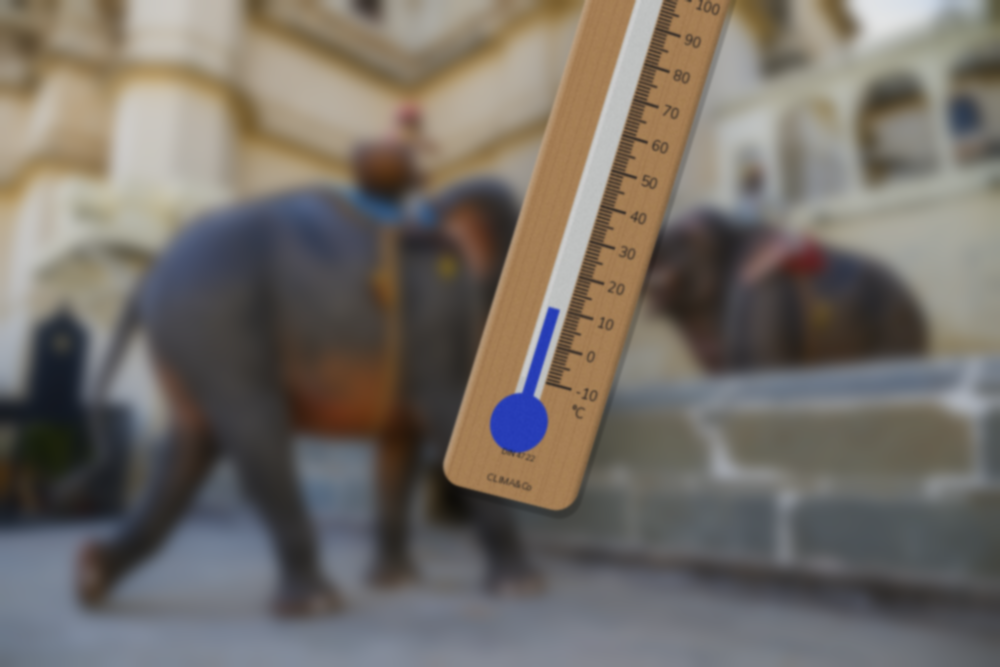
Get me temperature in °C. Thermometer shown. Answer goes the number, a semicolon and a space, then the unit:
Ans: 10; °C
